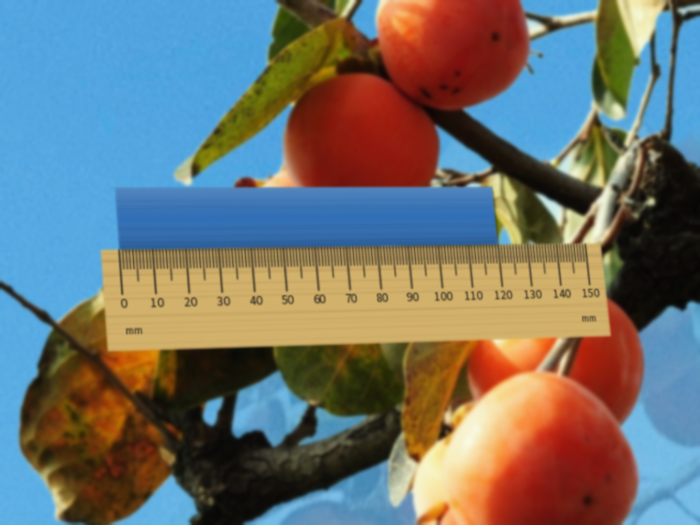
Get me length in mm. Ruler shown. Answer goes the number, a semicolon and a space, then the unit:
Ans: 120; mm
